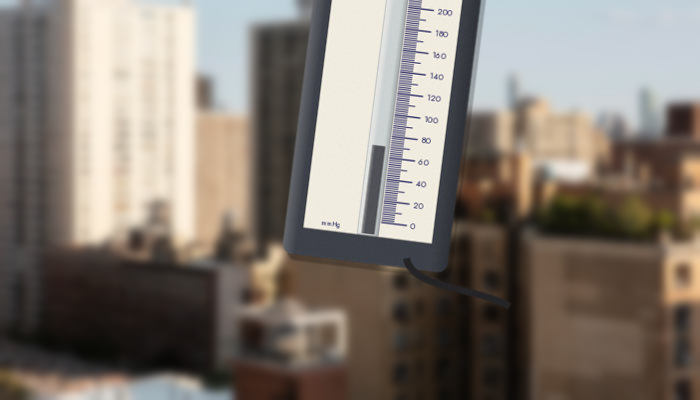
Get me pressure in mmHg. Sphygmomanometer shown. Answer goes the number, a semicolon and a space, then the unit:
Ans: 70; mmHg
